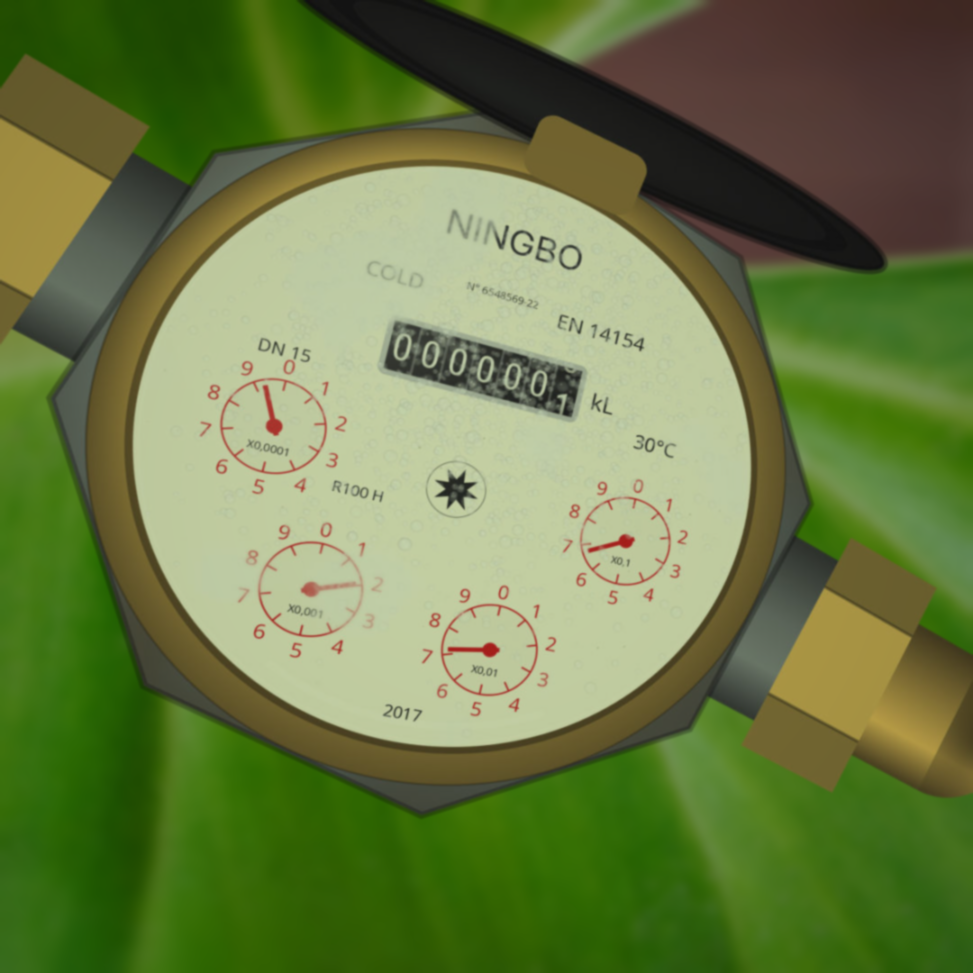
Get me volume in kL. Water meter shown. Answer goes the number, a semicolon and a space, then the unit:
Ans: 0.6719; kL
